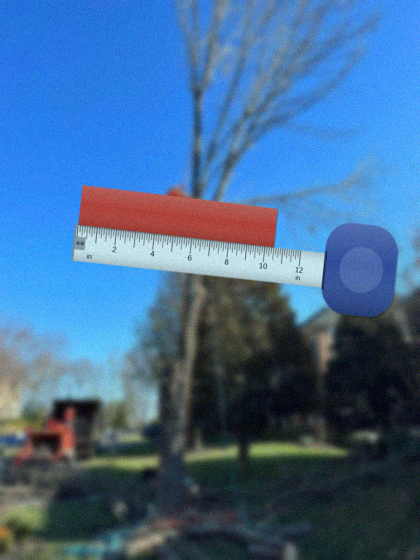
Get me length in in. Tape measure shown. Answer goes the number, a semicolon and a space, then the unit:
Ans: 10.5; in
